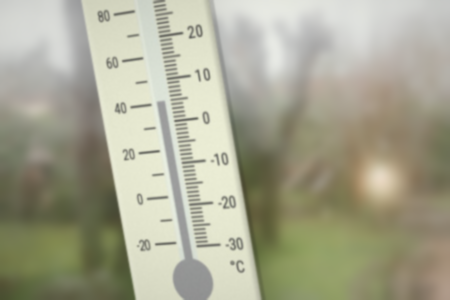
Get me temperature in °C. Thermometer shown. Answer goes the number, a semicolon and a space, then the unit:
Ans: 5; °C
